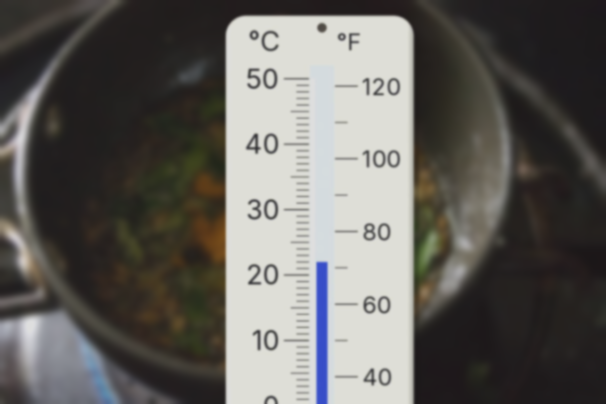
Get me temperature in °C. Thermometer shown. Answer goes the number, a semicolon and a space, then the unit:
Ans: 22; °C
